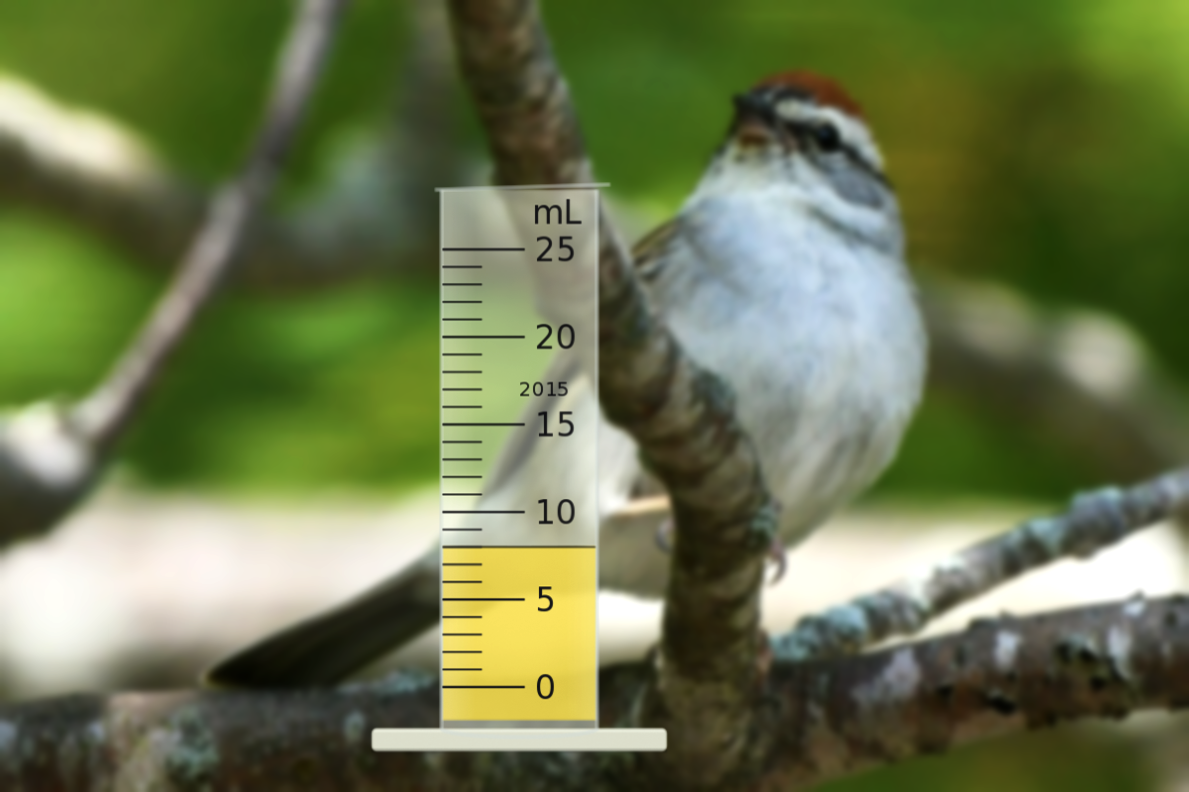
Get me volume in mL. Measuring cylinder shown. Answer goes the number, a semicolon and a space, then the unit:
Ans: 8; mL
